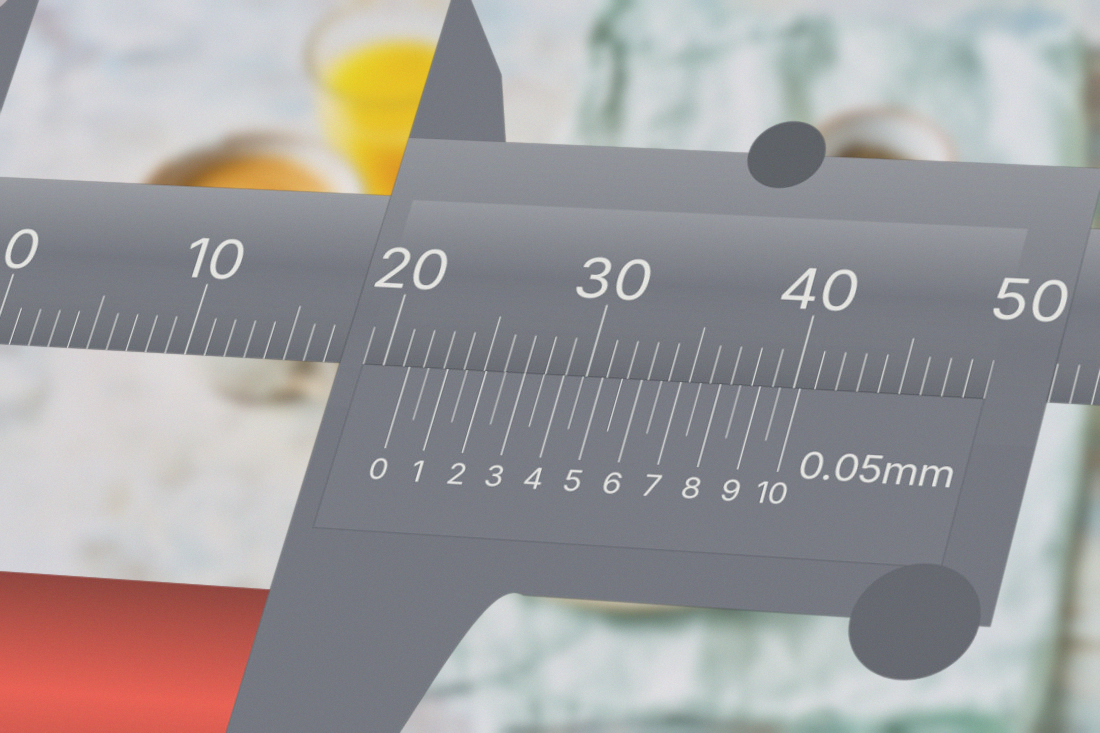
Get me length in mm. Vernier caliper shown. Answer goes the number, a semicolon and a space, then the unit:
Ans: 21.3; mm
